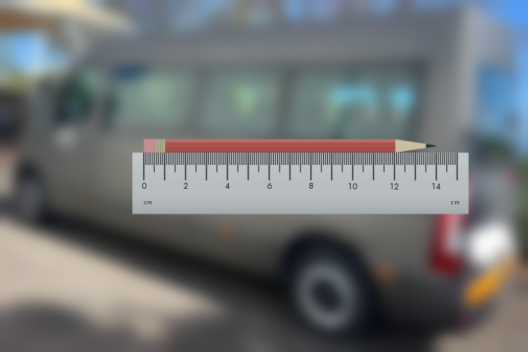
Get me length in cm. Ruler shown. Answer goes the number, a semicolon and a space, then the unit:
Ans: 14; cm
